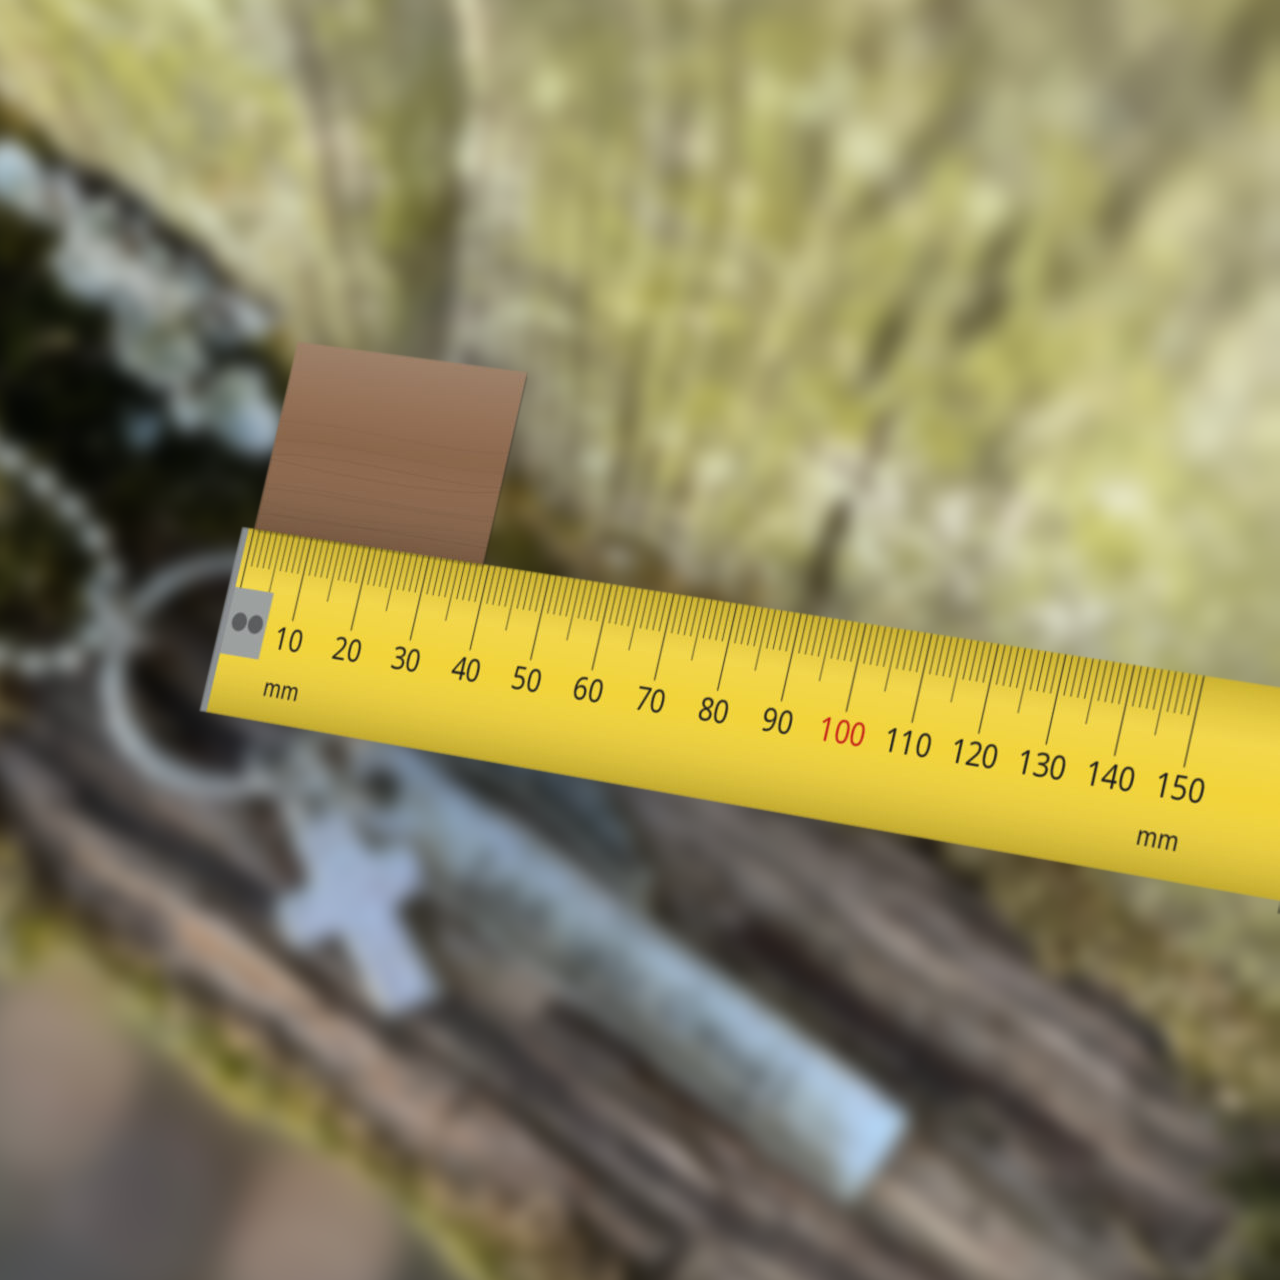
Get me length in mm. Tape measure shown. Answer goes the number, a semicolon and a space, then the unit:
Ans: 39; mm
